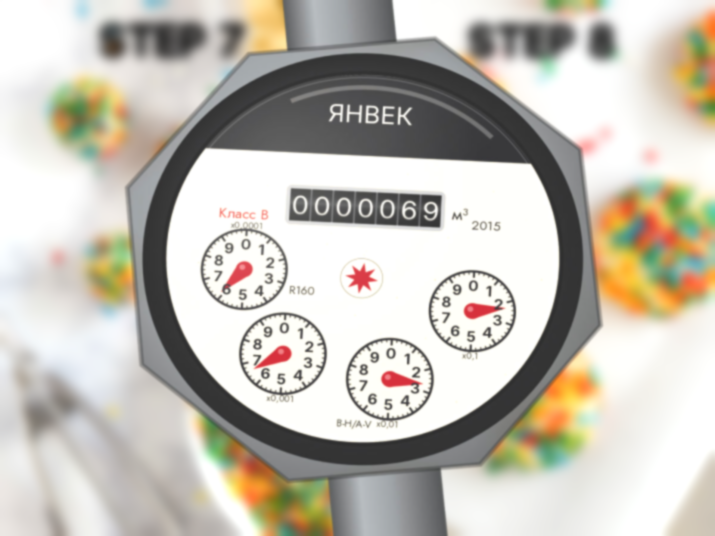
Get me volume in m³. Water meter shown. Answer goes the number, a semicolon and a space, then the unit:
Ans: 69.2266; m³
